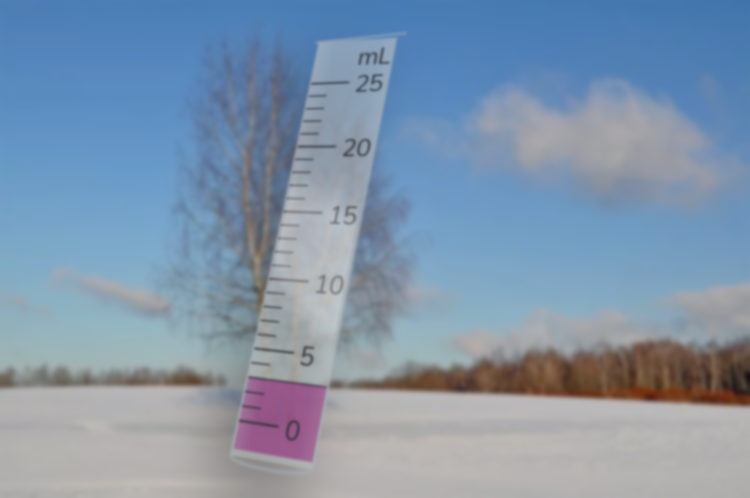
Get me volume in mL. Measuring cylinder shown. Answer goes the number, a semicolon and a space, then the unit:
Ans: 3; mL
